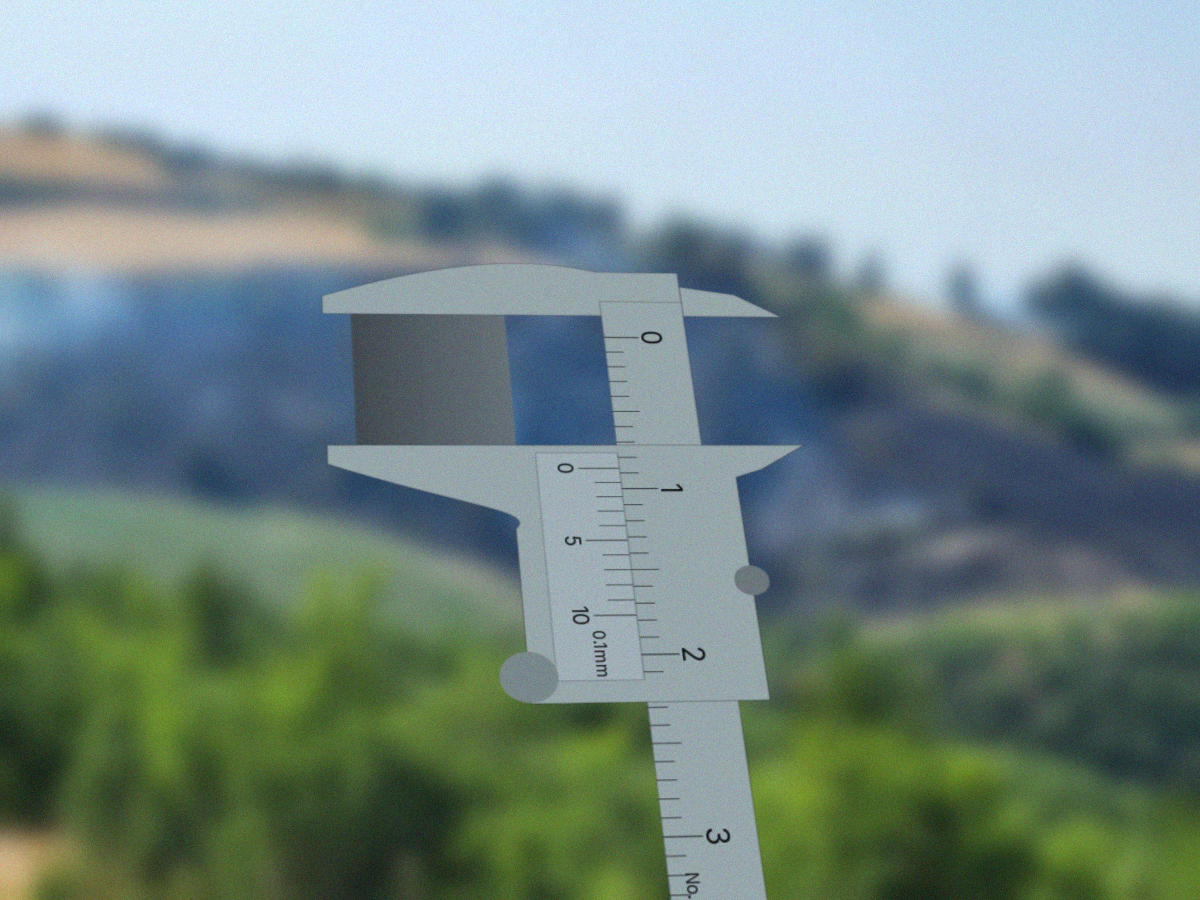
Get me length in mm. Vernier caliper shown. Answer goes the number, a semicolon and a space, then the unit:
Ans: 8.7; mm
